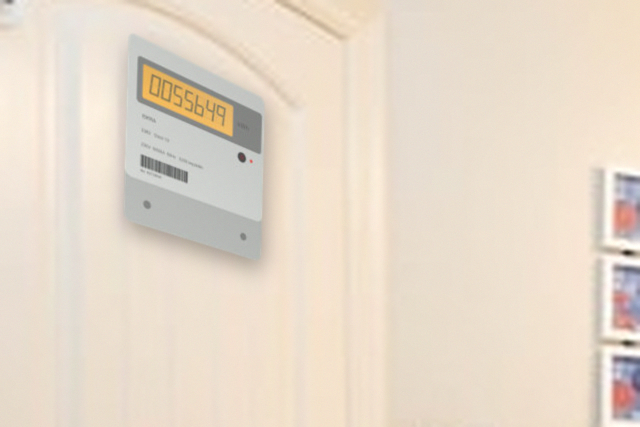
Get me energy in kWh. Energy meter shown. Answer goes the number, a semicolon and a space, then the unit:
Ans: 55649; kWh
